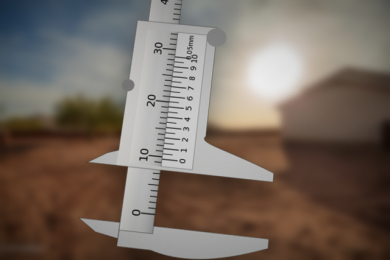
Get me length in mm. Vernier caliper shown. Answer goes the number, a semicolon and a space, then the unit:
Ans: 9.6; mm
